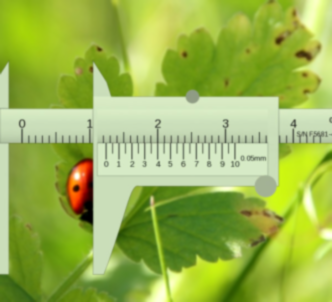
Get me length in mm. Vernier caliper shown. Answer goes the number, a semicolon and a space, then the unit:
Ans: 12.4; mm
